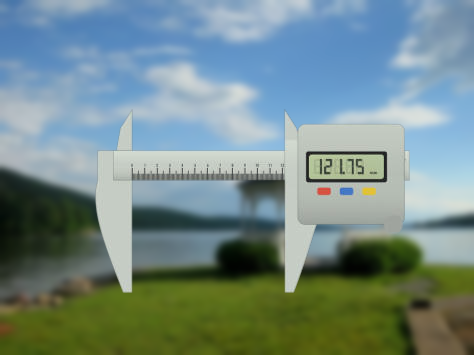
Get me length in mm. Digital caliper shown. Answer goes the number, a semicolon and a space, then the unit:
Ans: 121.75; mm
